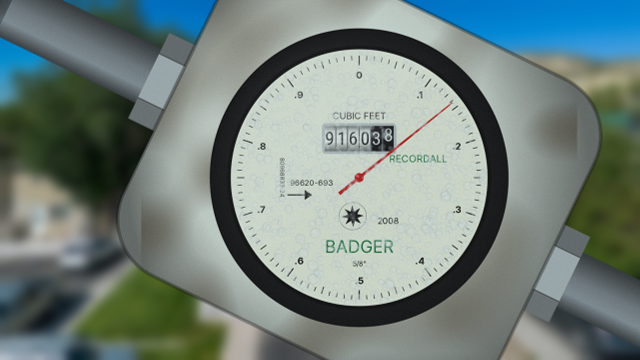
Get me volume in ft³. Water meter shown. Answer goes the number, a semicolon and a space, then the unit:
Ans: 916038.14; ft³
